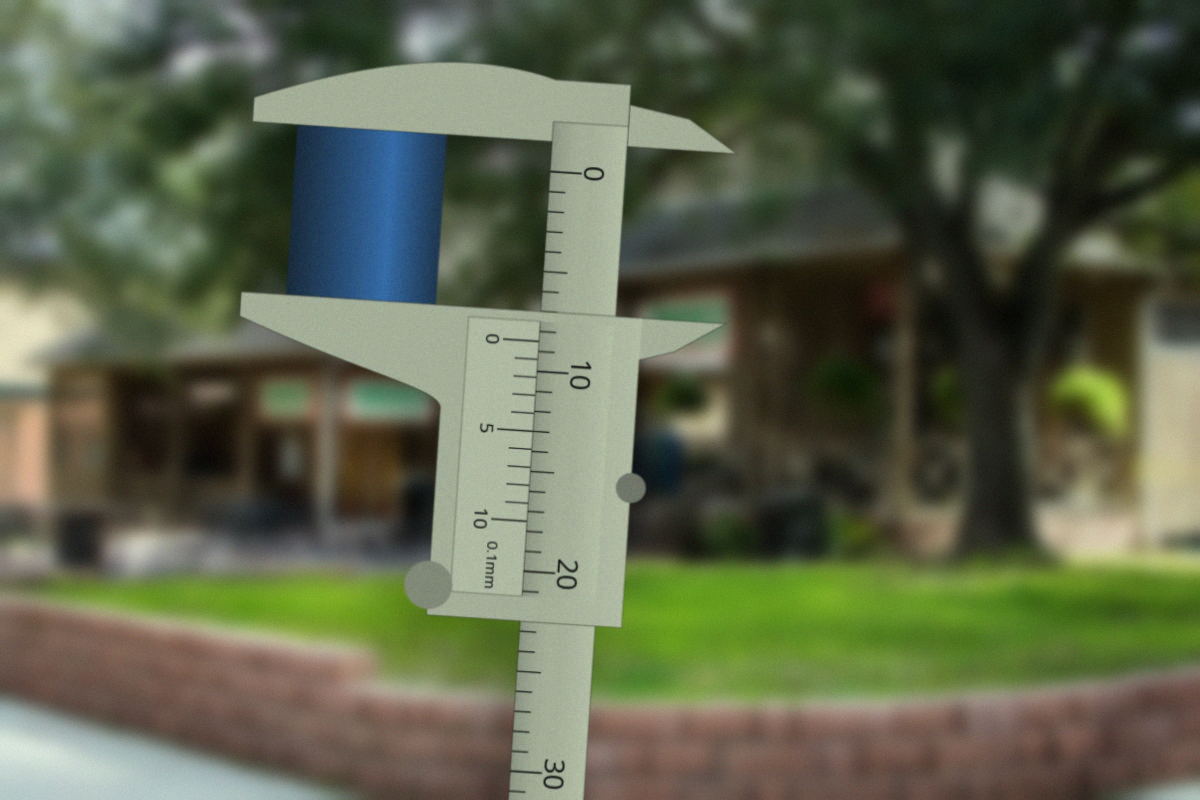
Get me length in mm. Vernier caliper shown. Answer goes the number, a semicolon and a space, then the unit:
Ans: 8.5; mm
